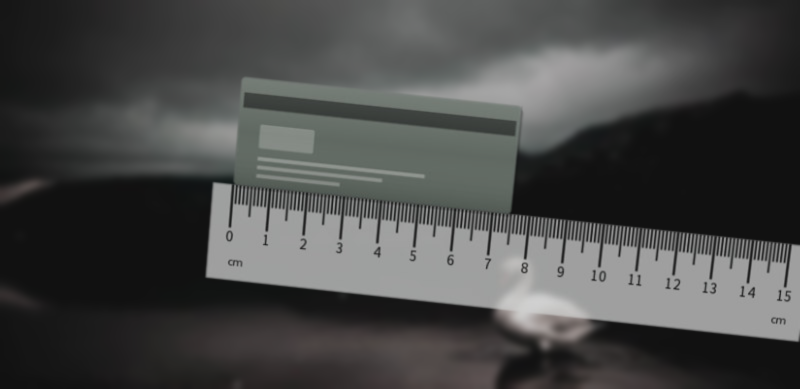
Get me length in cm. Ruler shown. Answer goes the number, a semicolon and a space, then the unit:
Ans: 7.5; cm
